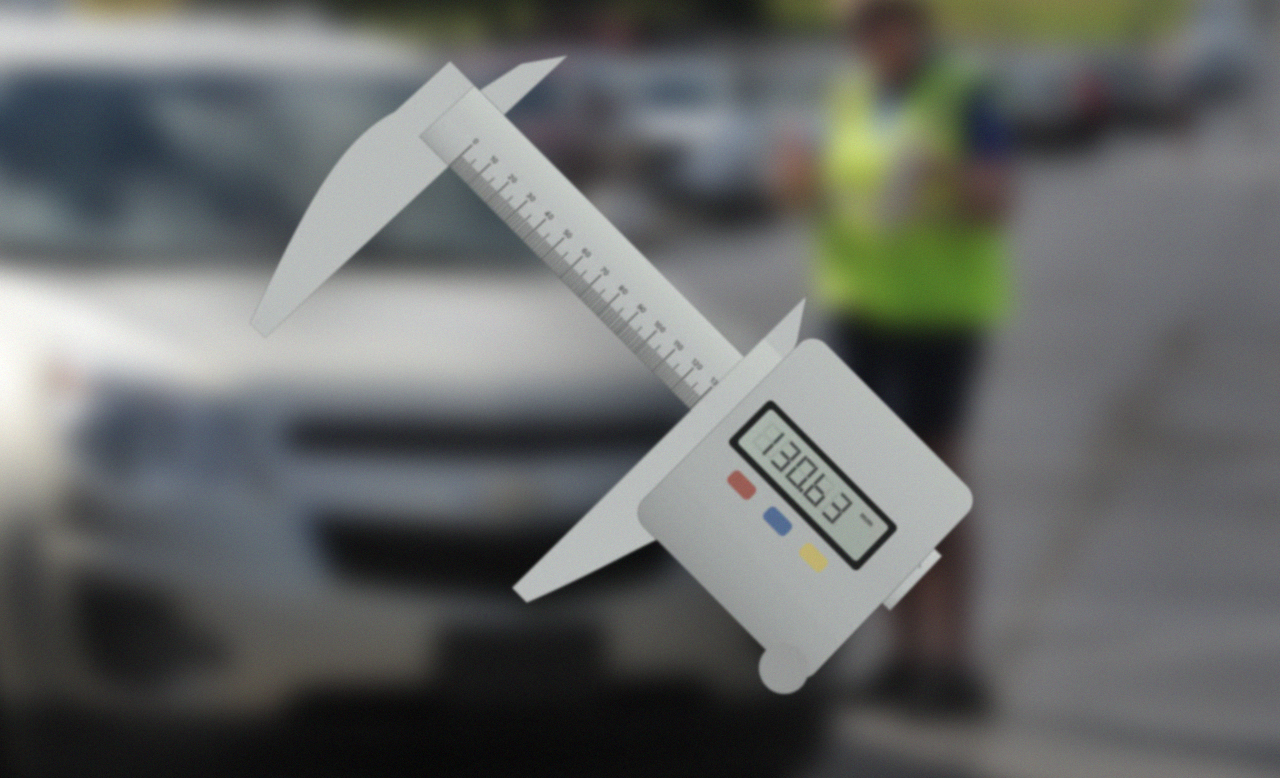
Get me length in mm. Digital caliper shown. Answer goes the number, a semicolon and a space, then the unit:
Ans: 130.63; mm
